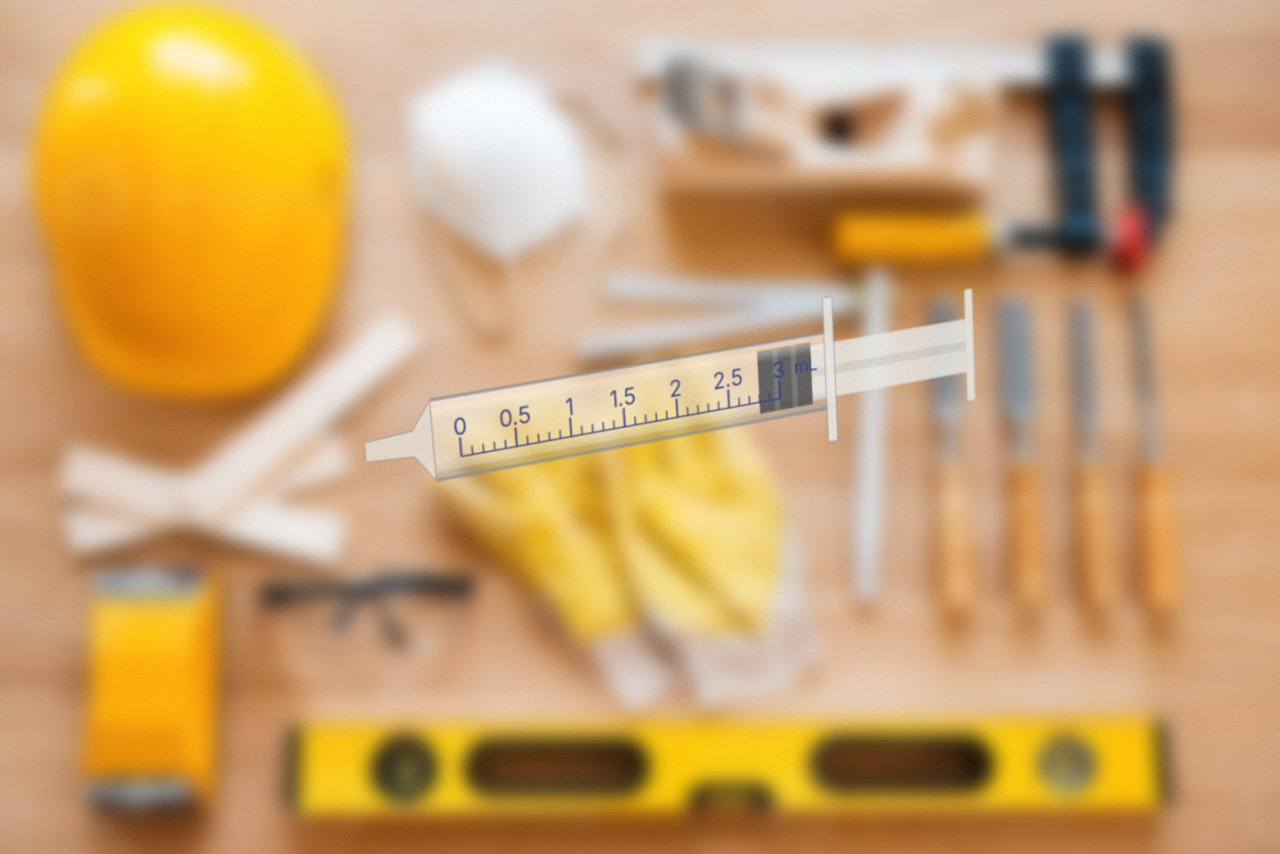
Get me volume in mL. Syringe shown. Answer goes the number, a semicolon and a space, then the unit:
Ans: 2.8; mL
